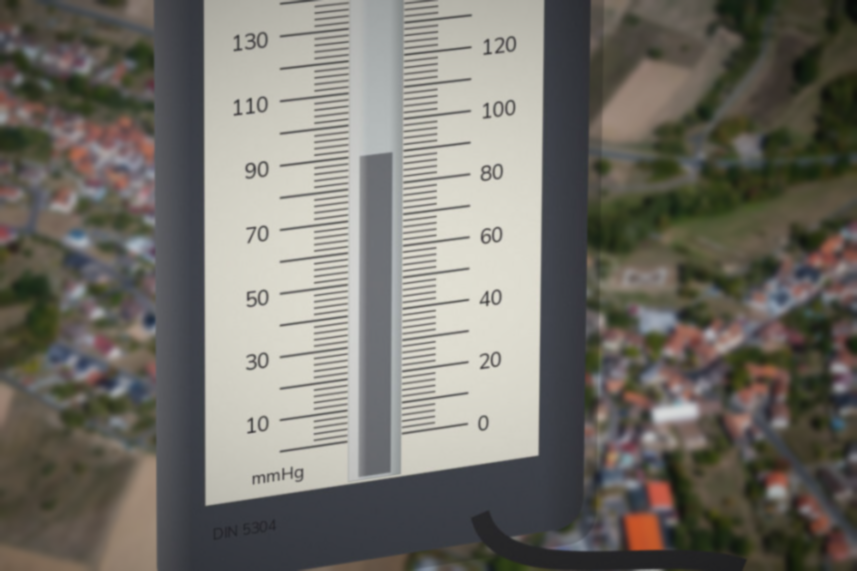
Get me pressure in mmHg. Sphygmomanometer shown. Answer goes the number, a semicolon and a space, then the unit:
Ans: 90; mmHg
